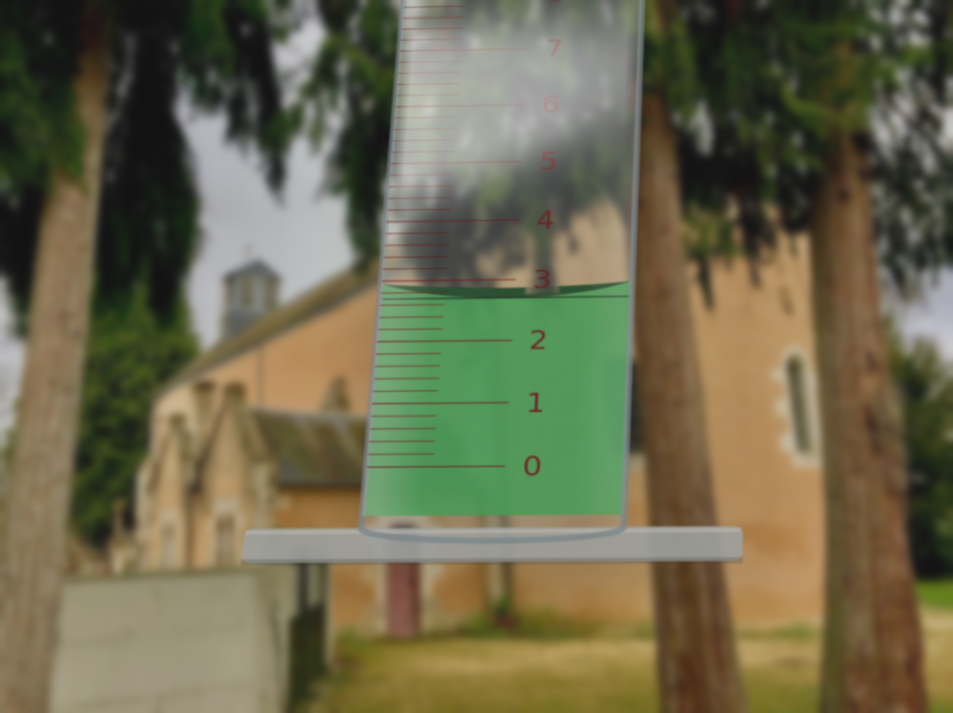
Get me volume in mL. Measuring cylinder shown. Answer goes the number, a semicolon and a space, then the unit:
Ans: 2.7; mL
